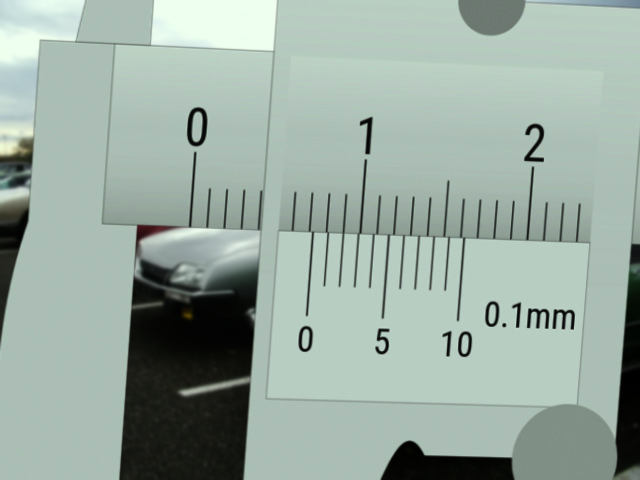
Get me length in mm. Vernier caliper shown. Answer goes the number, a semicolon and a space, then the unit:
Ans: 7.2; mm
